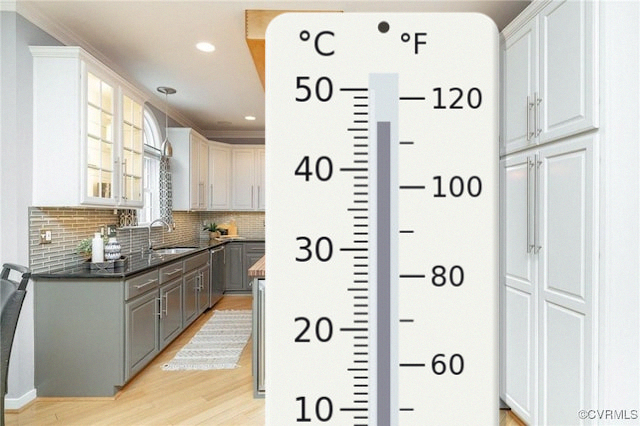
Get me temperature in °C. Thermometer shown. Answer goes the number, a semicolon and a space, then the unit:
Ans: 46; °C
